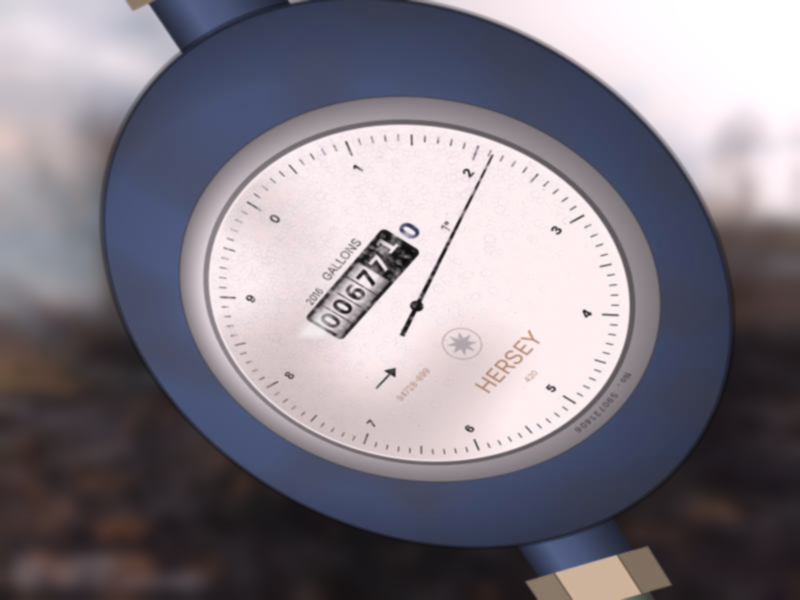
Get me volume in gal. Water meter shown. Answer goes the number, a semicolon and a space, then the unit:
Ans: 67712.1; gal
